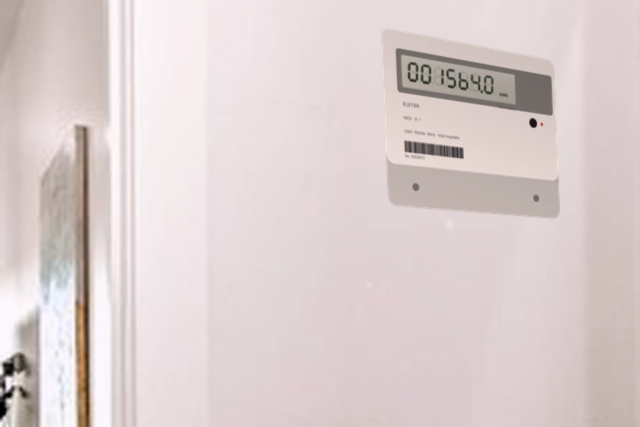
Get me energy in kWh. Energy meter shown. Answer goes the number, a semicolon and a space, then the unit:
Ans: 1564.0; kWh
